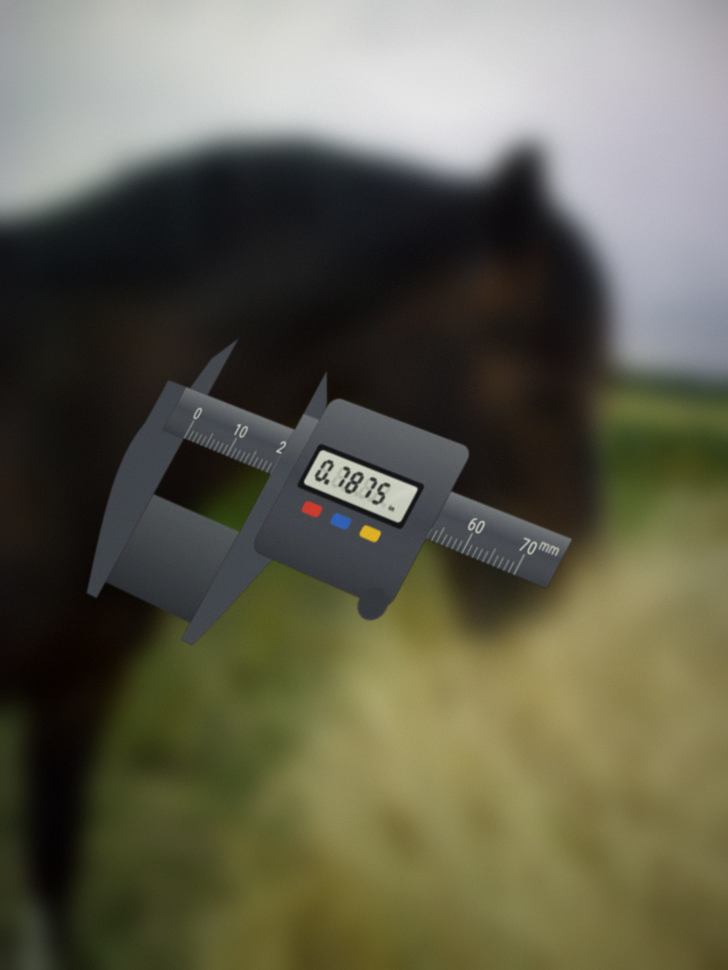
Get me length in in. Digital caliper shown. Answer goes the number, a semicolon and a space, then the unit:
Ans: 0.7875; in
